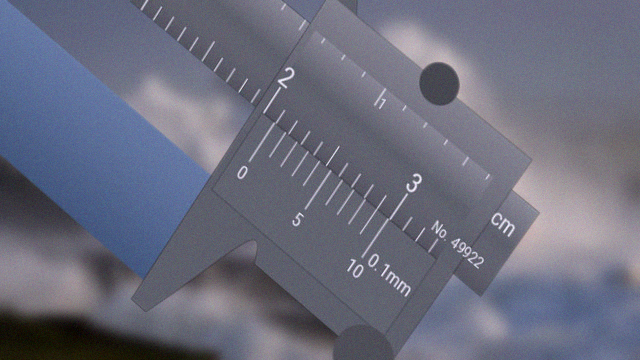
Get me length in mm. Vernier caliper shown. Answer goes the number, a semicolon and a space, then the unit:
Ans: 20.9; mm
